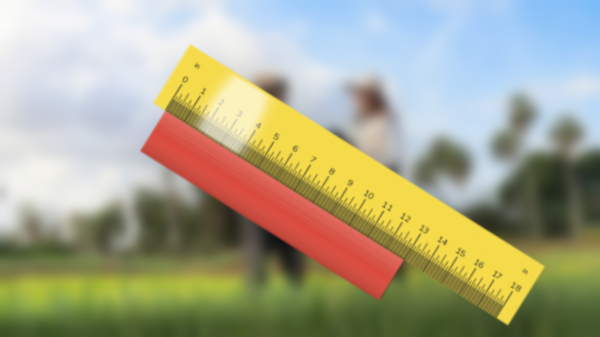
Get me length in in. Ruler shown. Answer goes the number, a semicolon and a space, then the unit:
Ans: 13; in
